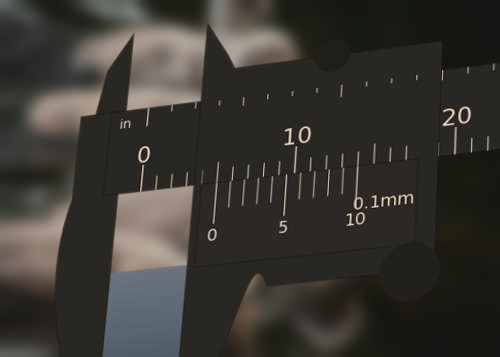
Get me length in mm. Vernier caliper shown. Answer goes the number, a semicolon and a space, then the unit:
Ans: 5.0; mm
